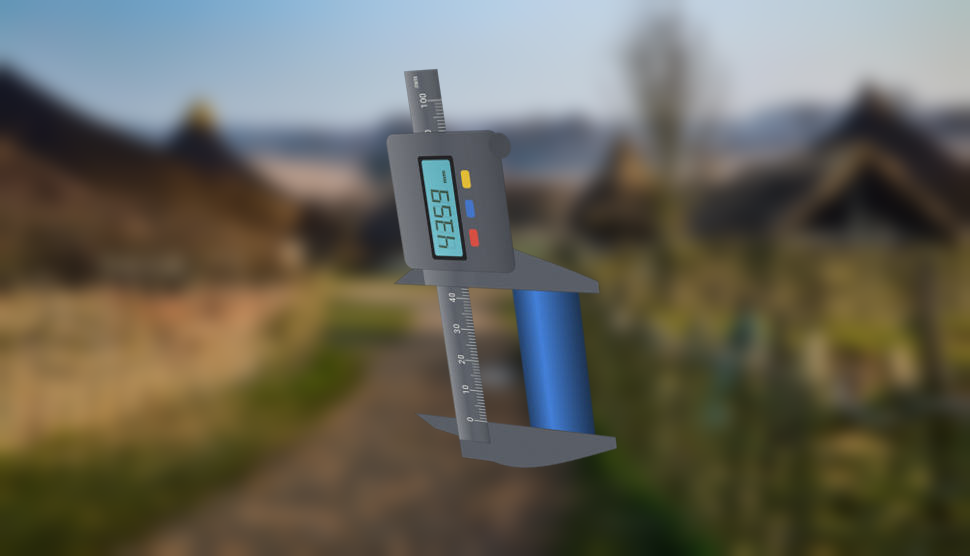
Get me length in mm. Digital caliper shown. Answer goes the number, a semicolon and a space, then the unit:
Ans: 43.59; mm
